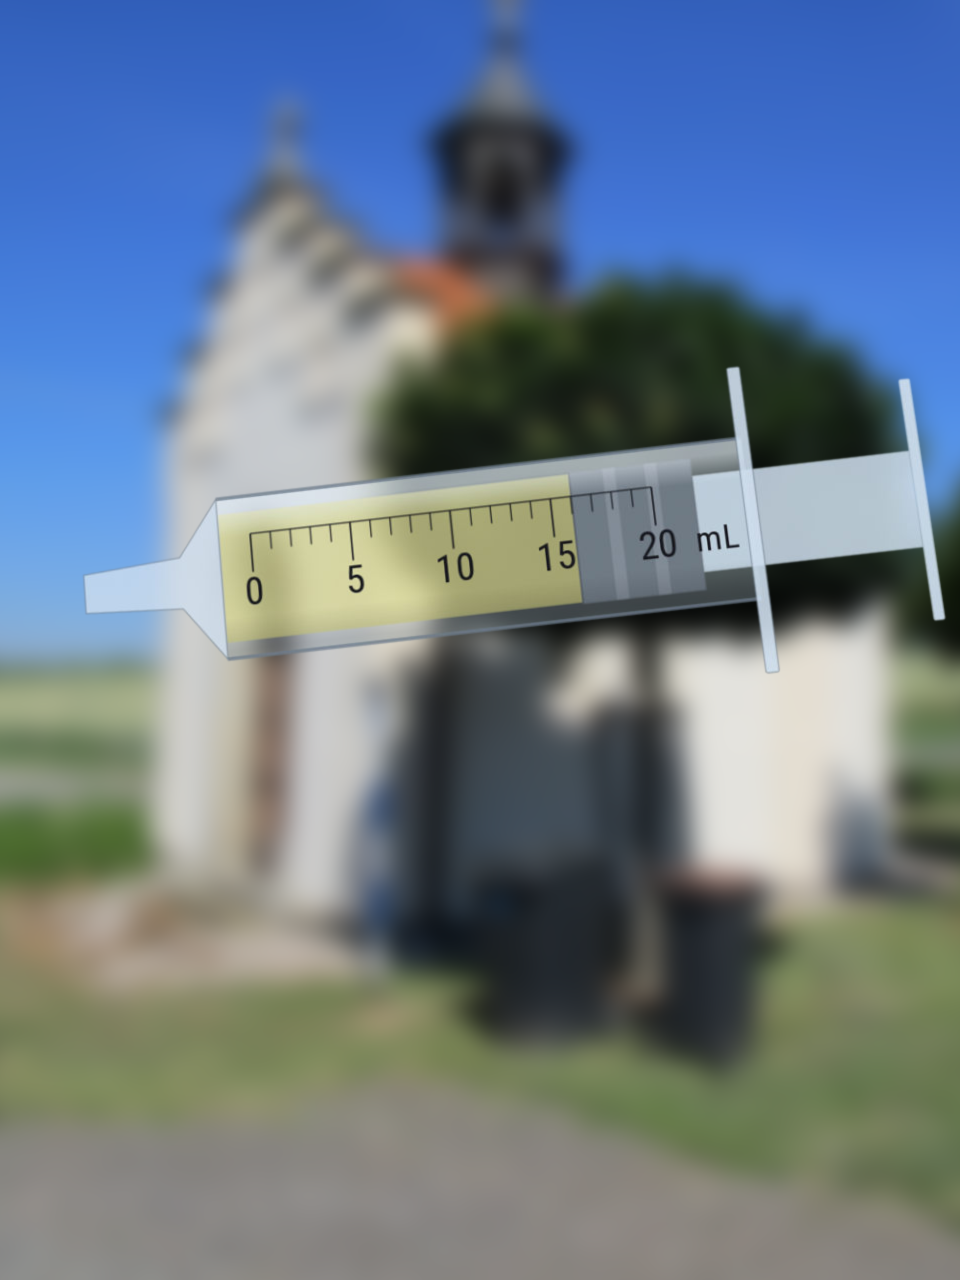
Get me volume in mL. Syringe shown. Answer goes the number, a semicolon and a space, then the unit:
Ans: 16; mL
